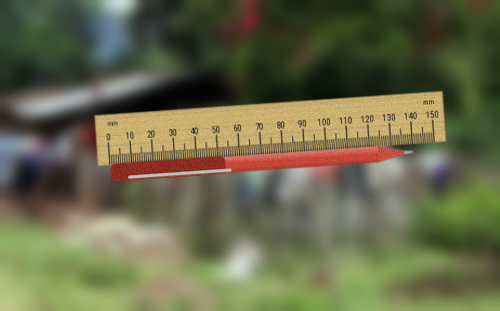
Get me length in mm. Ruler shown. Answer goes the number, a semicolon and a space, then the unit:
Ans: 140; mm
